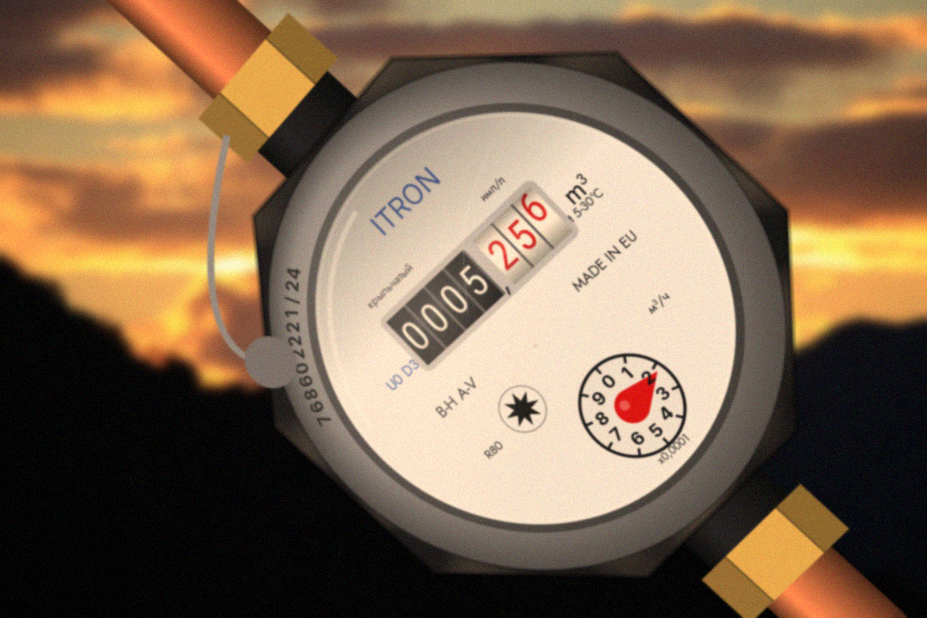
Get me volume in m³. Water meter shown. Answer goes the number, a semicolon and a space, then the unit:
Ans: 5.2562; m³
